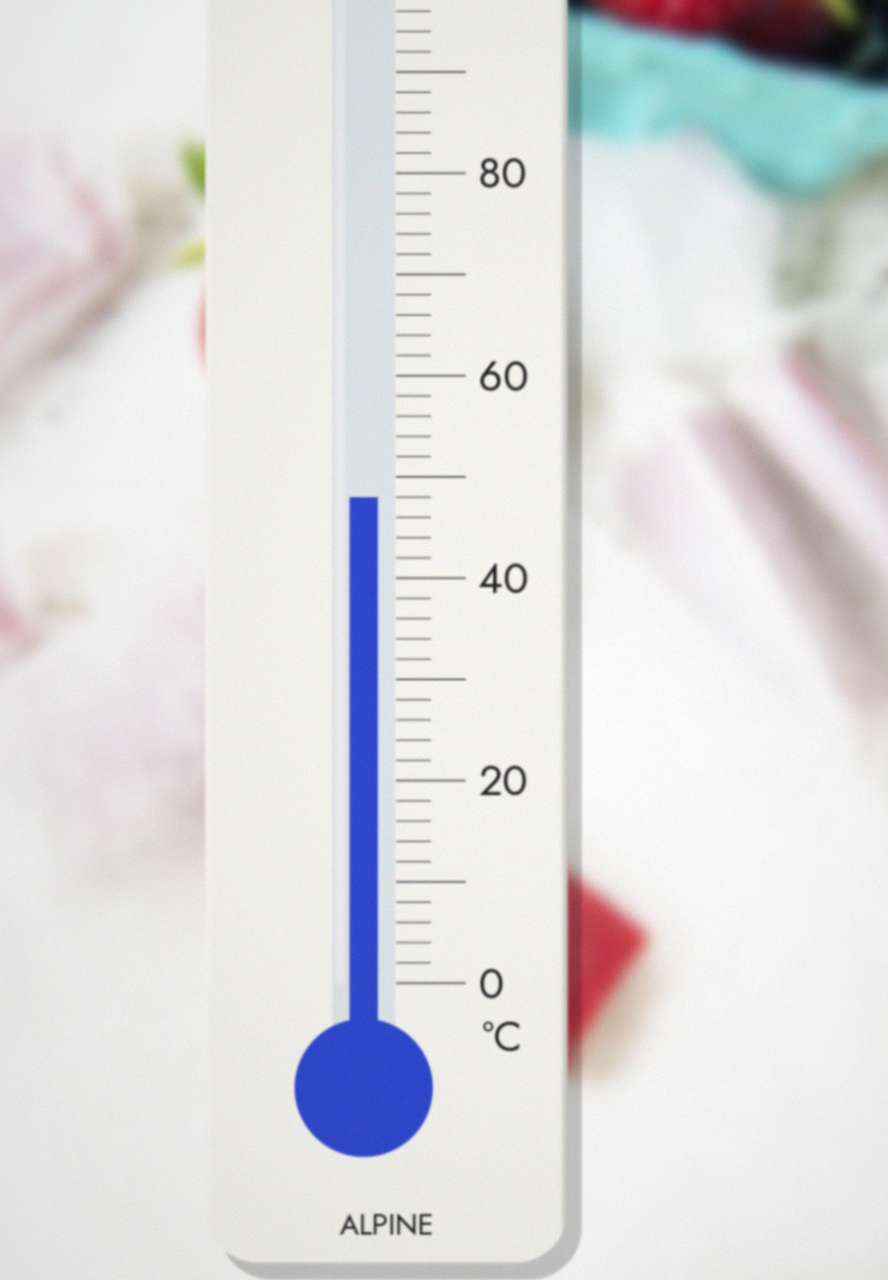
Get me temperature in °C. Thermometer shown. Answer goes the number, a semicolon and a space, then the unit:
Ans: 48; °C
